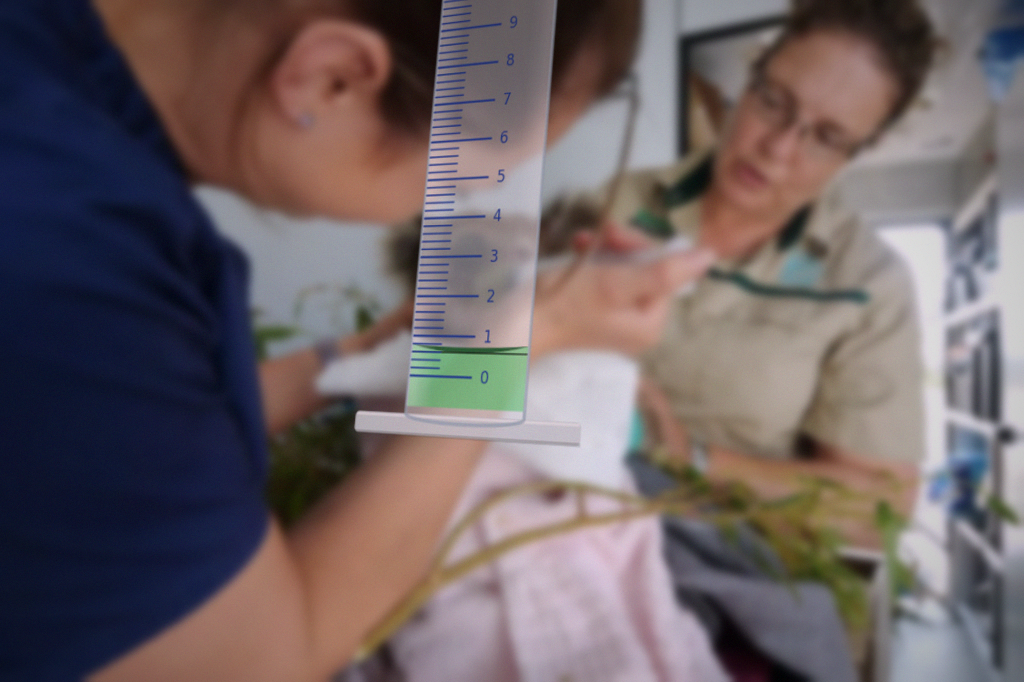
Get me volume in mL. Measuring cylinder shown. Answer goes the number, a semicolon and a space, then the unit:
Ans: 0.6; mL
